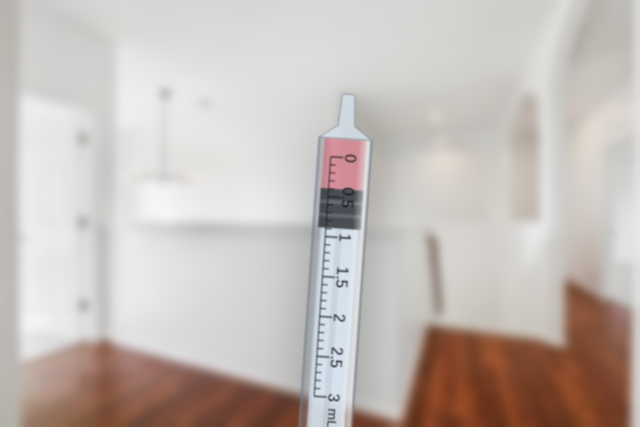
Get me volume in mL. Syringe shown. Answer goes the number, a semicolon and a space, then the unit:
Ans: 0.4; mL
